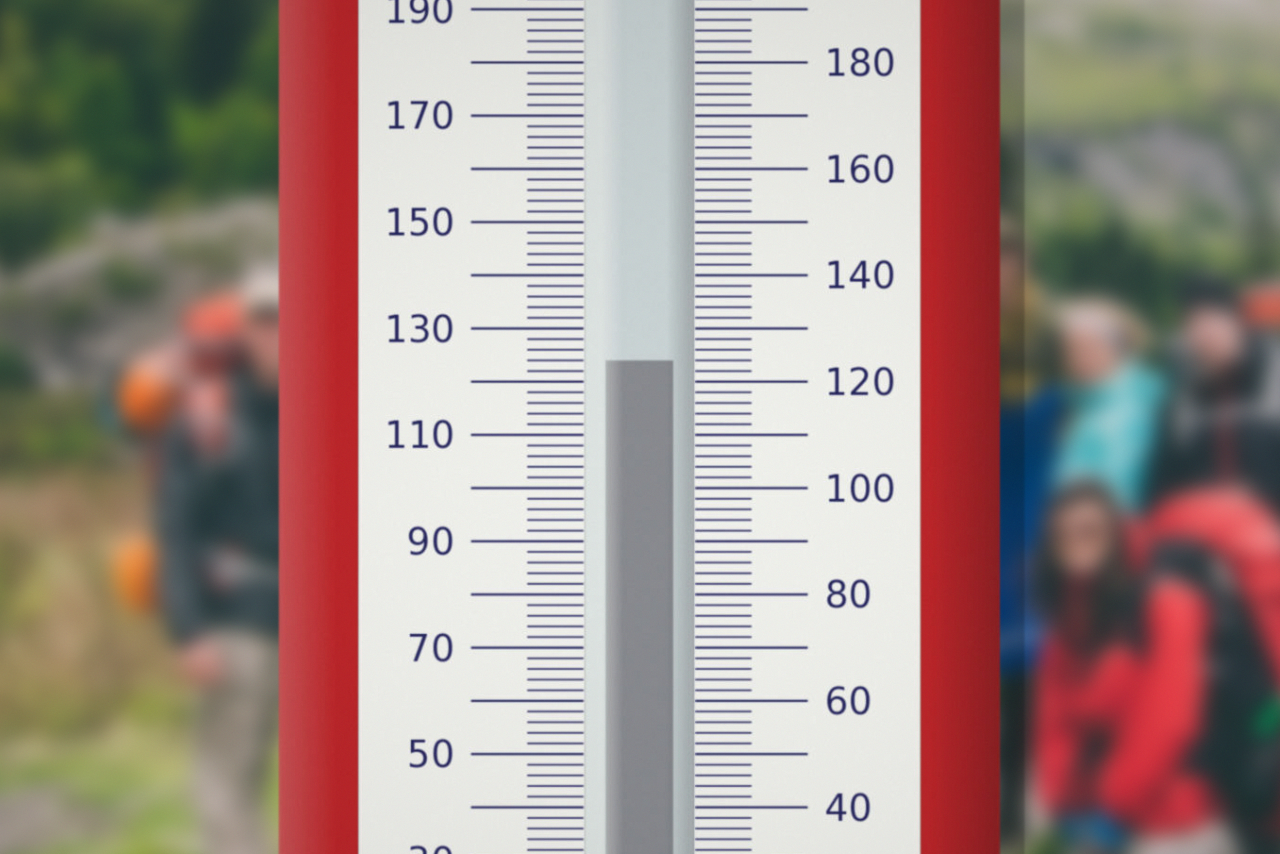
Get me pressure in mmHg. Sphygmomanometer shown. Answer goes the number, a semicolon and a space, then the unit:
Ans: 124; mmHg
